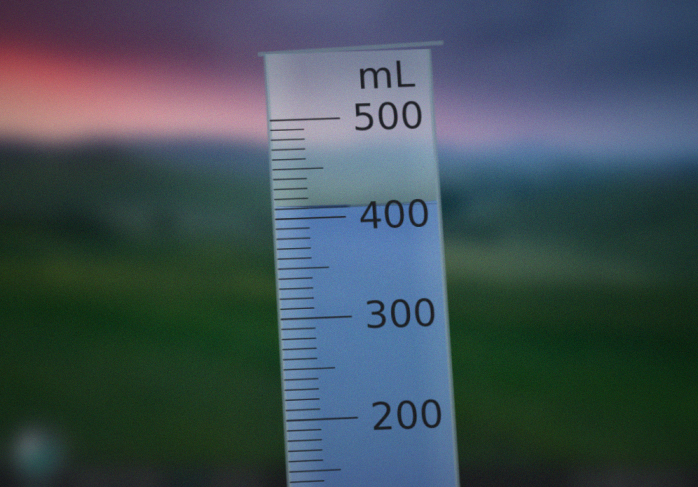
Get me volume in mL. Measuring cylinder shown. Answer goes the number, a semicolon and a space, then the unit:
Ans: 410; mL
